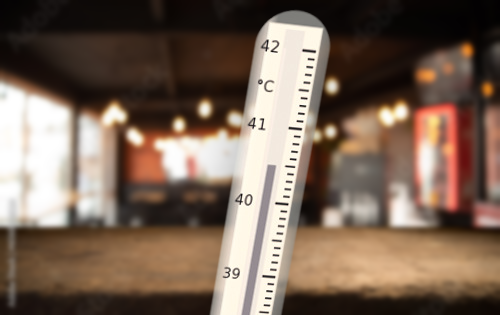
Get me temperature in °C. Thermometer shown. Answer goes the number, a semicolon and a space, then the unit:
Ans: 40.5; °C
